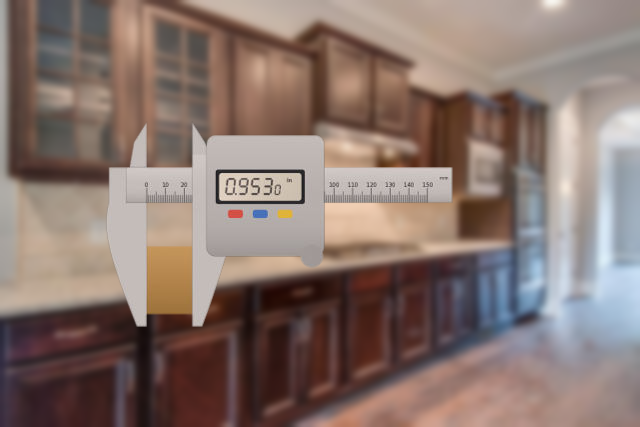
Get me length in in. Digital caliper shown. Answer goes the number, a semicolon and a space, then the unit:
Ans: 0.9530; in
